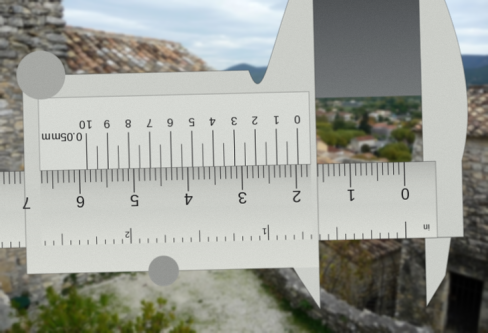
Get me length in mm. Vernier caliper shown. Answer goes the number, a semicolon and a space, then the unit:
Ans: 19.6; mm
